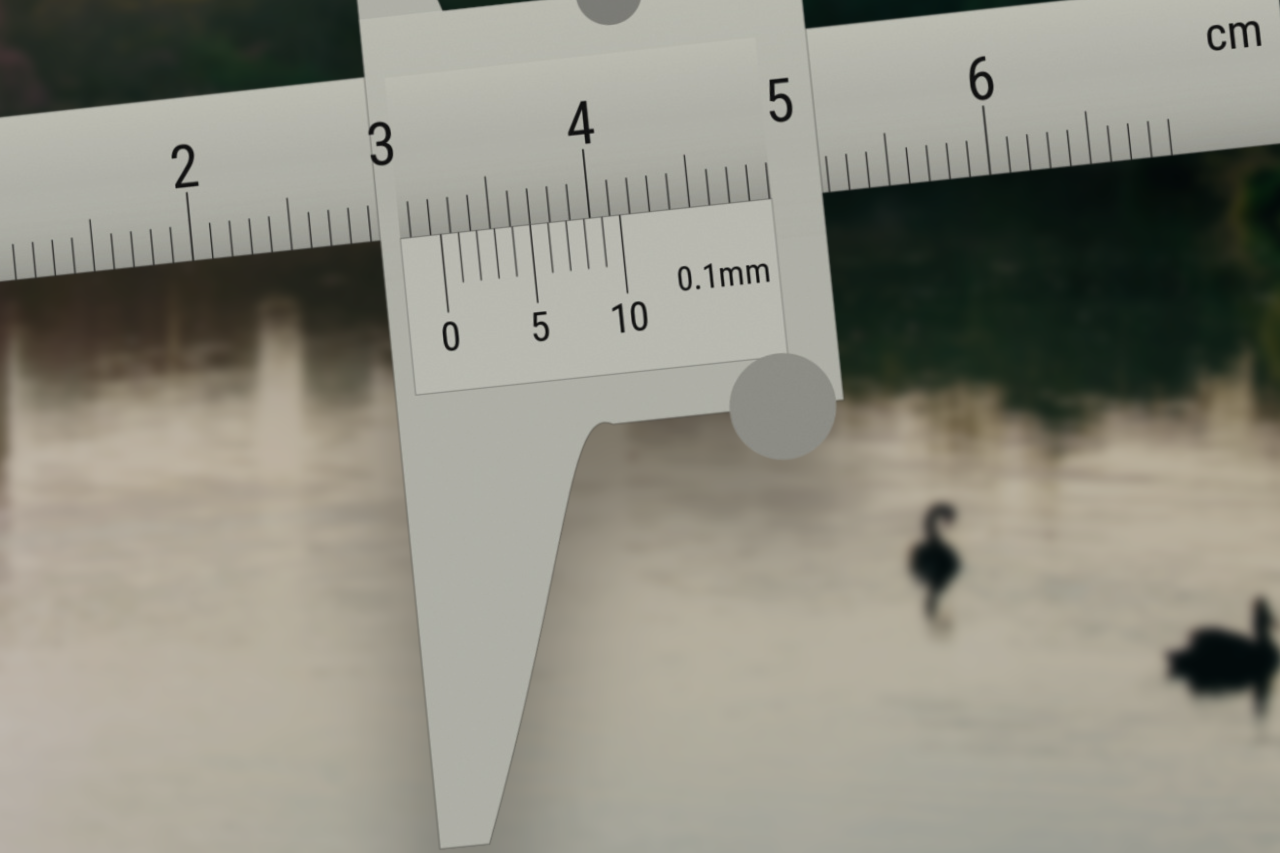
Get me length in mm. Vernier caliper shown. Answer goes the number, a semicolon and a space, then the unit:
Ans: 32.5; mm
